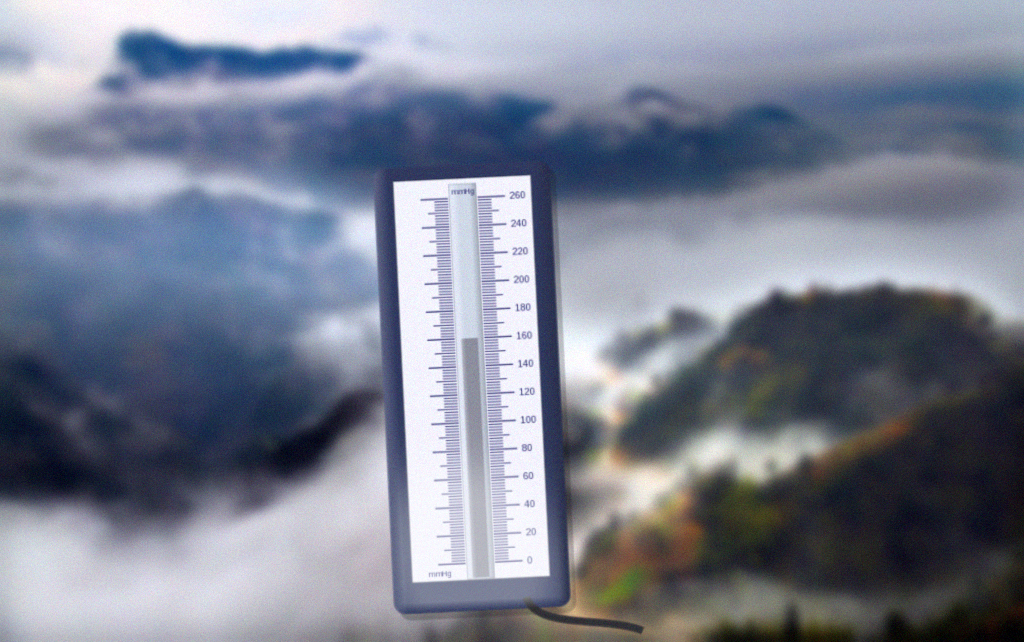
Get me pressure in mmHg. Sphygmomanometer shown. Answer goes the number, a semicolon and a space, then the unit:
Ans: 160; mmHg
